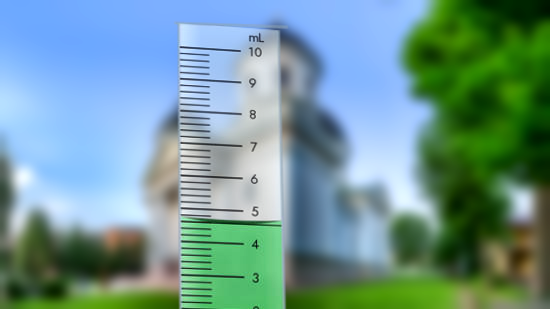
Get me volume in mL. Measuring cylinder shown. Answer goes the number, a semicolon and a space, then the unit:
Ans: 4.6; mL
